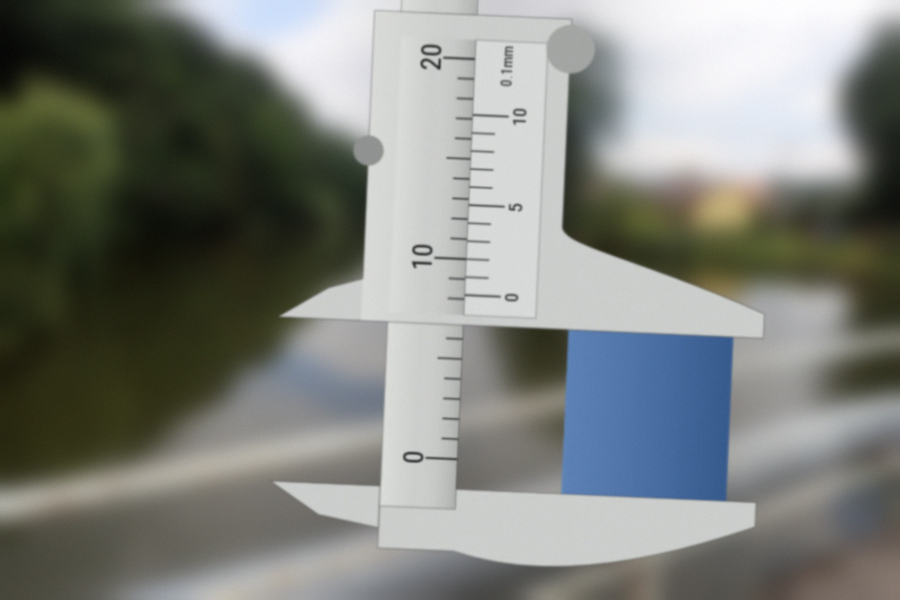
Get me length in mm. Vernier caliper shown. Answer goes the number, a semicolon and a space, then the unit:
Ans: 8.2; mm
